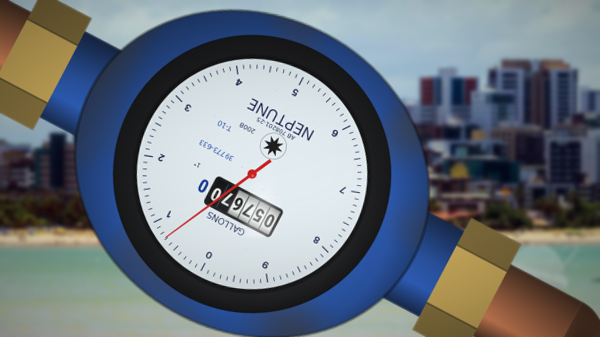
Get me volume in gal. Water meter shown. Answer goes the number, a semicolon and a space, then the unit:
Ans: 576700.7; gal
